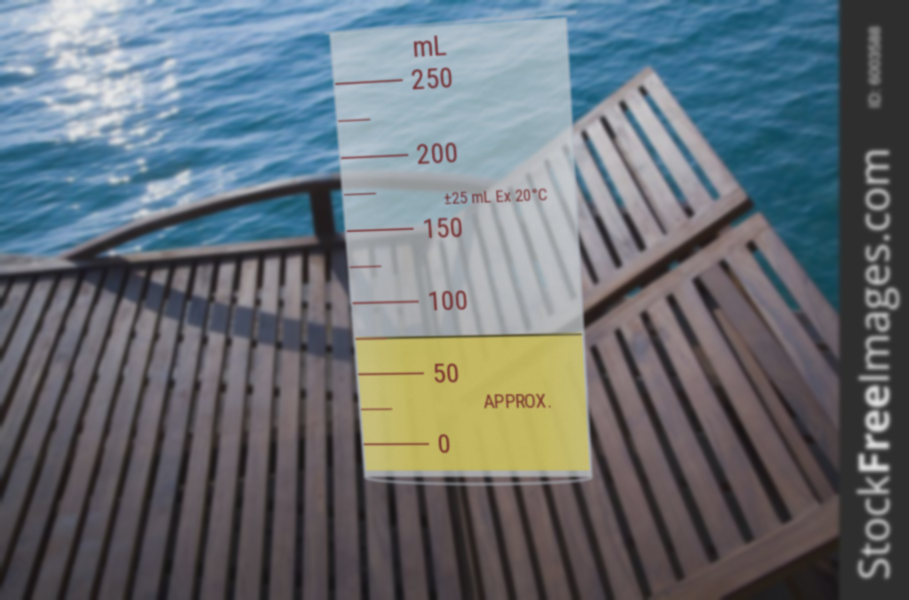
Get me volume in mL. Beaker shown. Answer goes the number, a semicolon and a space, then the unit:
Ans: 75; mL
